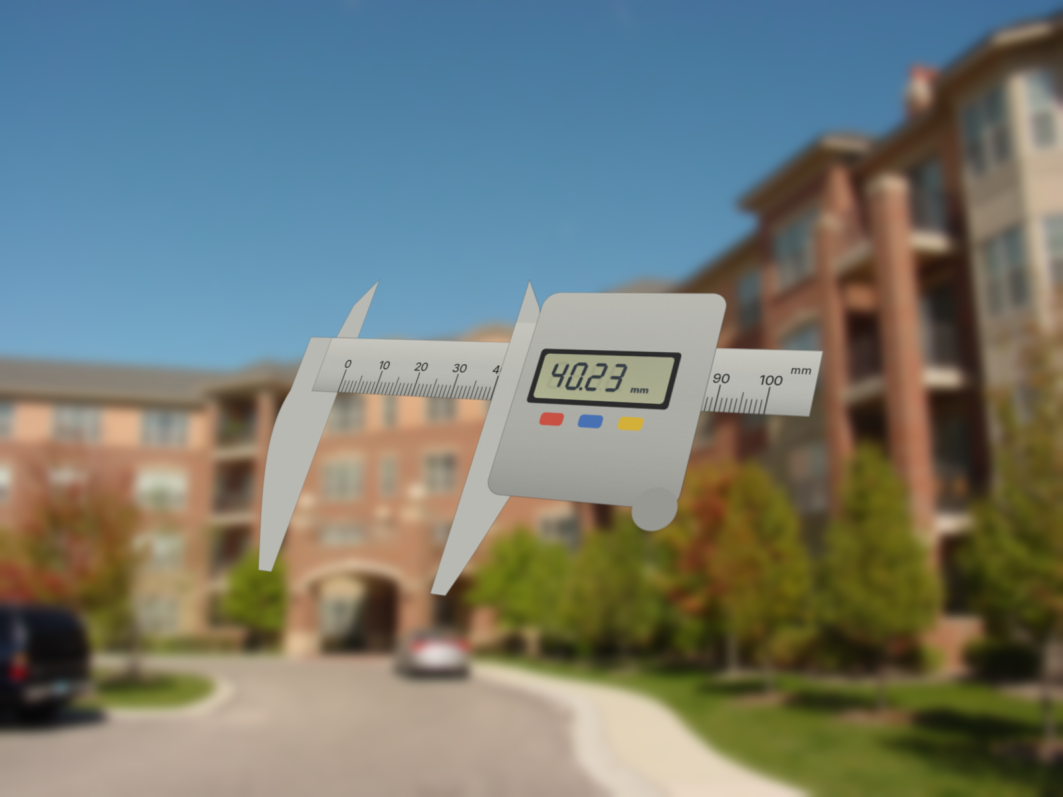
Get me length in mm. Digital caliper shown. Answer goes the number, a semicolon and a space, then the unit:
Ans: 40.23; mm
